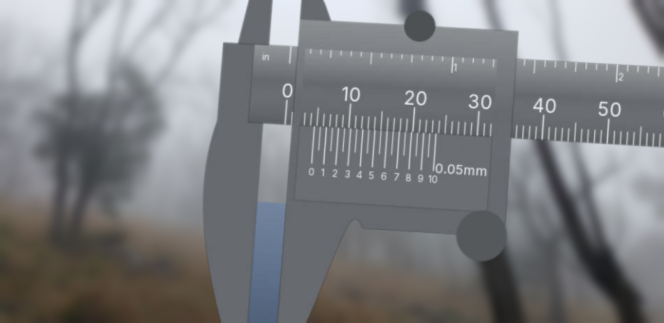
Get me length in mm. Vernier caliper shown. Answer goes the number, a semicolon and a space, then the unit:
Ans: 4.6; mm
